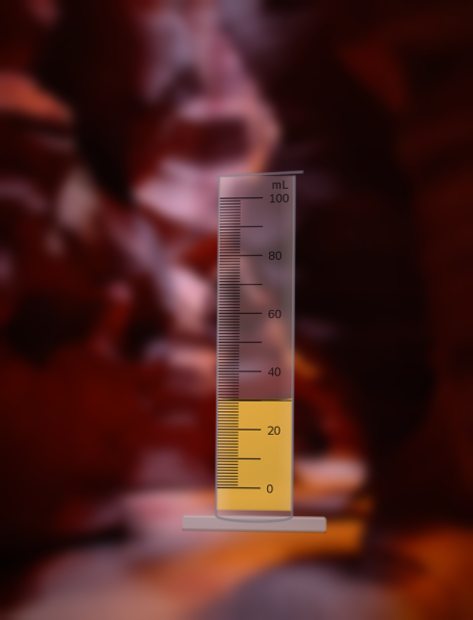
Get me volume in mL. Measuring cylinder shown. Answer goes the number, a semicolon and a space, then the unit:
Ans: 30; mL
